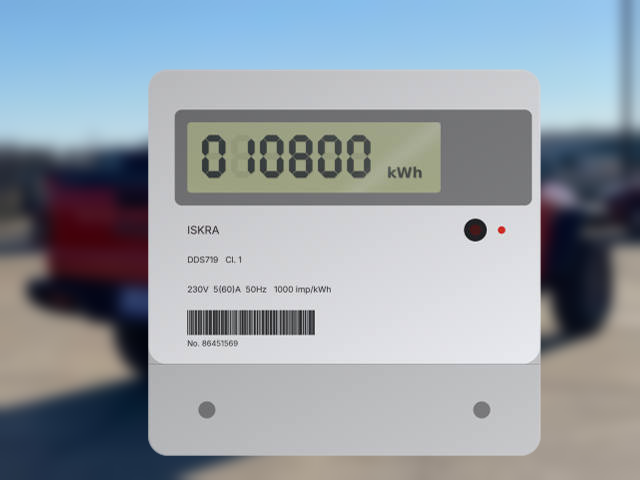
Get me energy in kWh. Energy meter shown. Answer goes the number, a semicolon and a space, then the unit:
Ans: 10800; kWh
